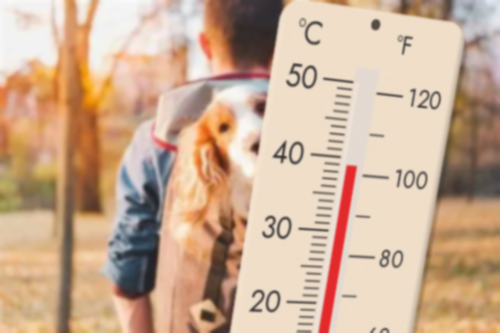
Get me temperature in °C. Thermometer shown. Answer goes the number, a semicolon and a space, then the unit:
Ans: 39; °C
